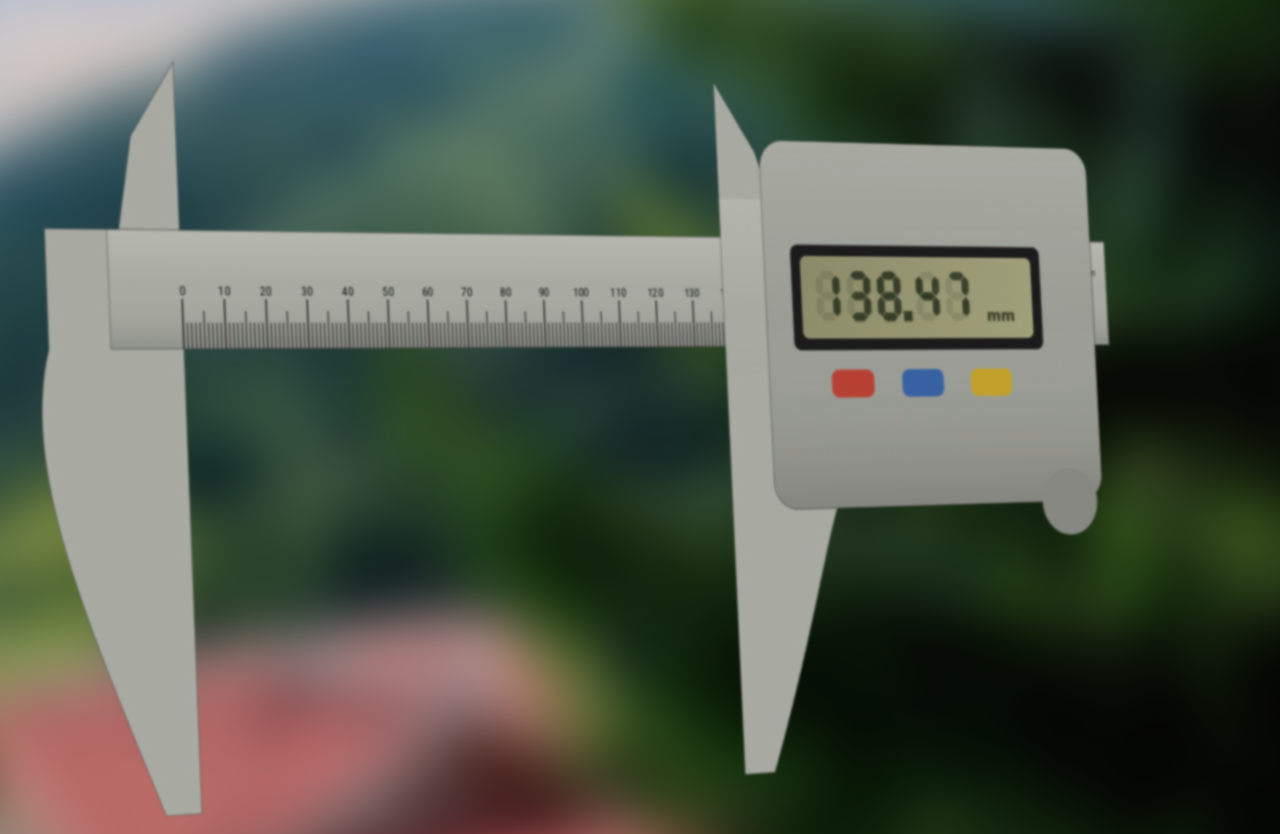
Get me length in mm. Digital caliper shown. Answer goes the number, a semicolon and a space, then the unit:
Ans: 138.47; mm
